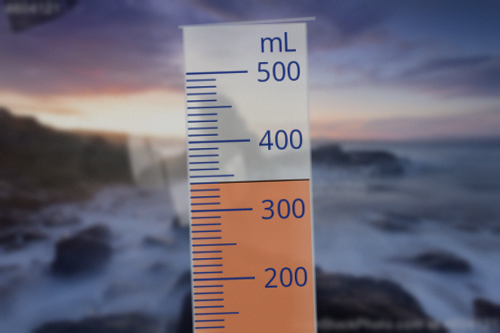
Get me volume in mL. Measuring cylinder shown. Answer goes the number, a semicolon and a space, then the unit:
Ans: 340; mL
